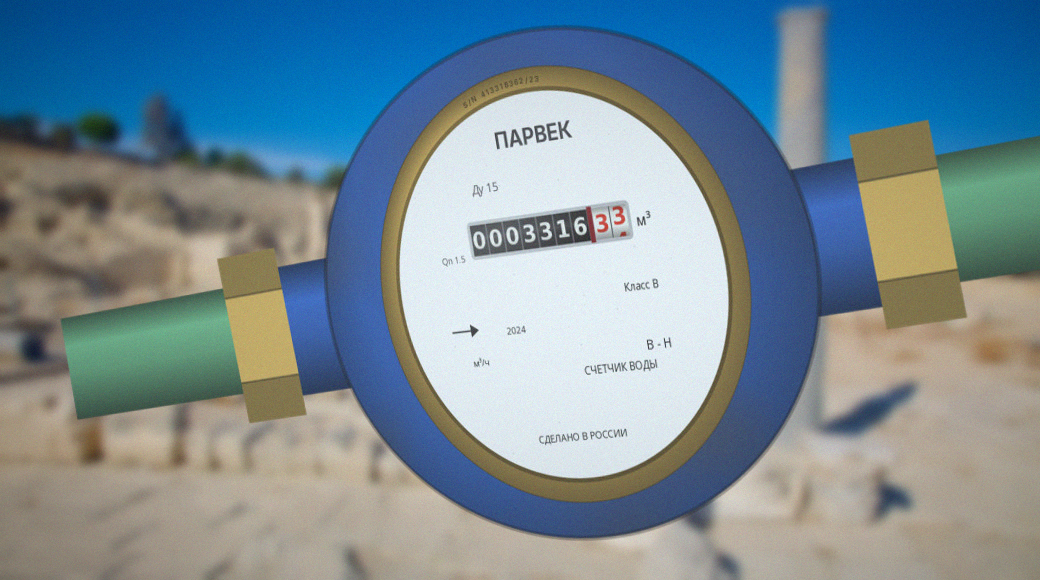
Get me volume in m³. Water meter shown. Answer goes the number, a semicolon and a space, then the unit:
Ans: 3316.33; m³
